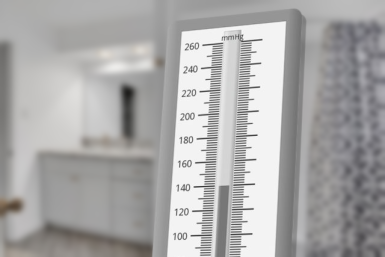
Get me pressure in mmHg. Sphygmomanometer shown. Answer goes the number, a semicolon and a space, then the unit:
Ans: 140; mmHg
